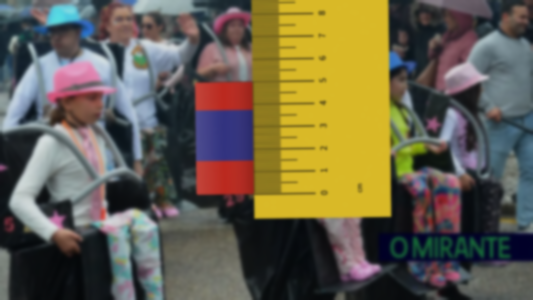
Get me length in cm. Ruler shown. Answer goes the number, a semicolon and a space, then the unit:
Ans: 5; cm
